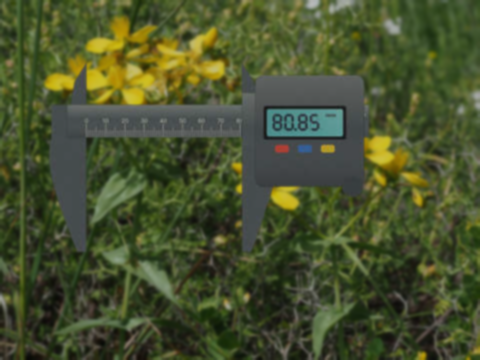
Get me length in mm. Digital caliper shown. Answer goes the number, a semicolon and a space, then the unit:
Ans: 80.85; mm
